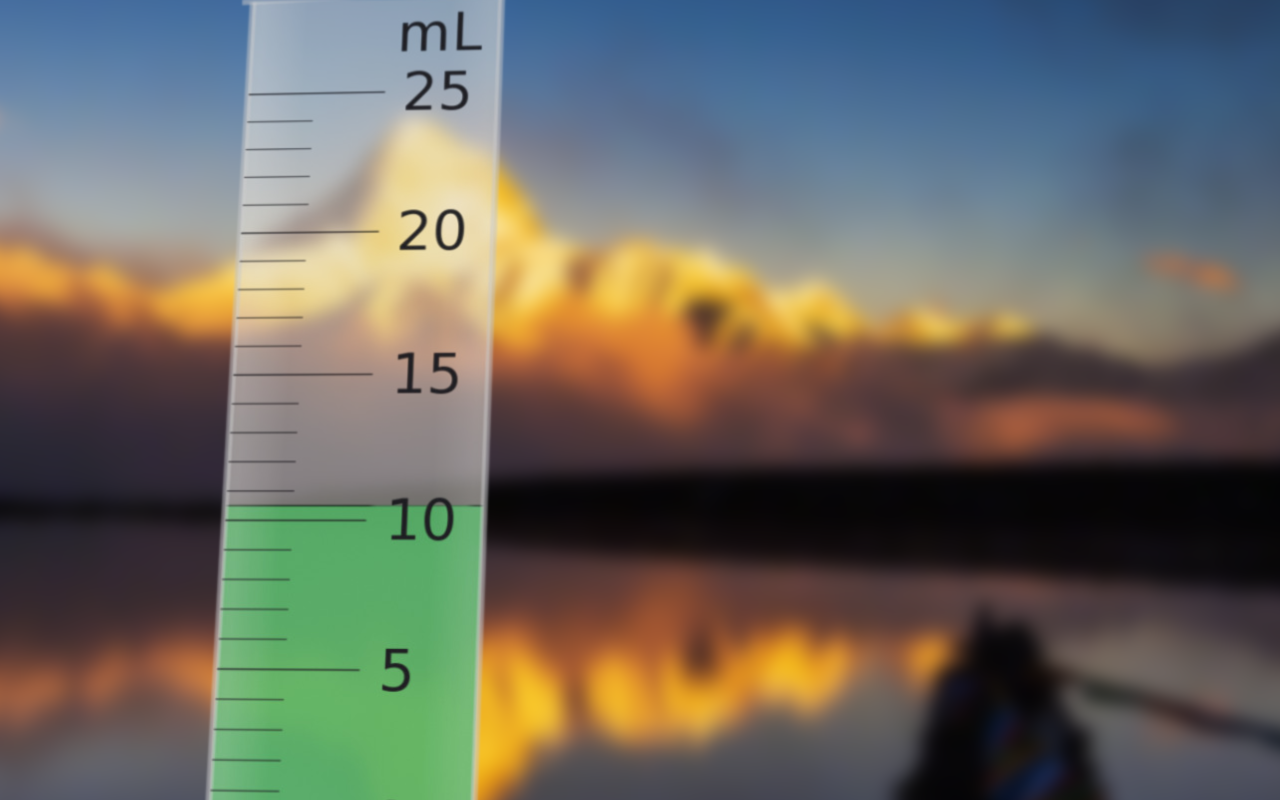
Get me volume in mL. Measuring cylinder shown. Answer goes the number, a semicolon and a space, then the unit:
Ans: 10.5; mL
